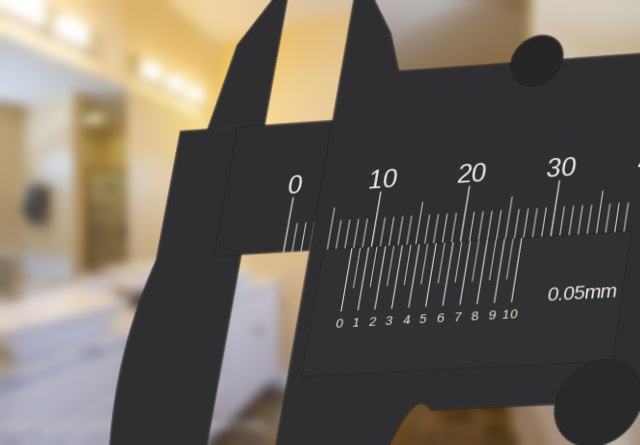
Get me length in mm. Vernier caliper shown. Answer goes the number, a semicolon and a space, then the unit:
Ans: 7.8; mm
